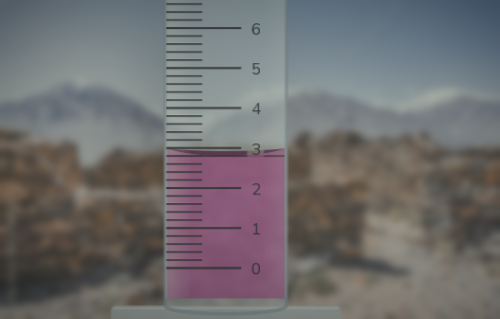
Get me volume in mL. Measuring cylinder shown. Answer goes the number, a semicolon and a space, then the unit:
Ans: 2.8; mL
